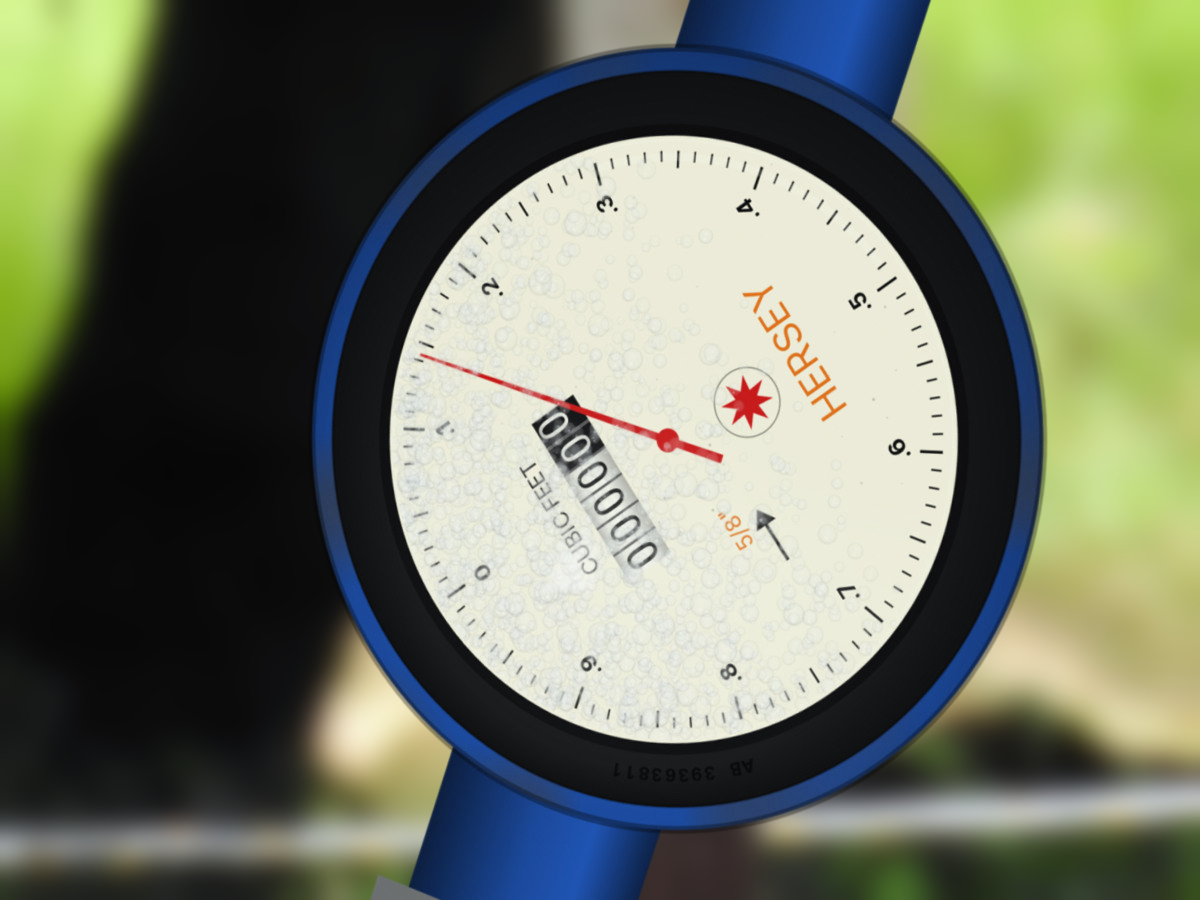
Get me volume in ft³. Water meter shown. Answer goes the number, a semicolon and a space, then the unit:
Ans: 0.14; ft³
